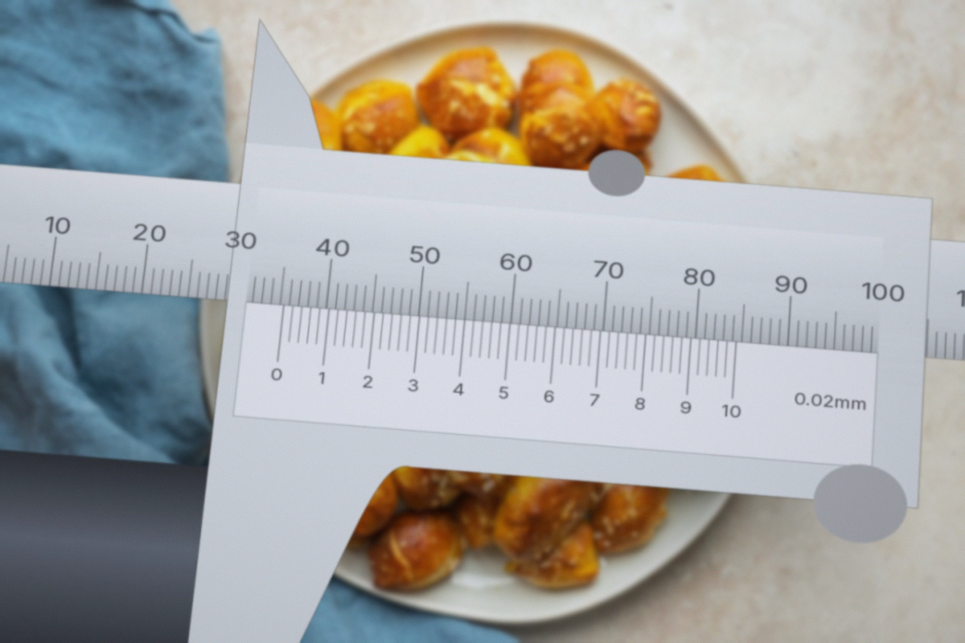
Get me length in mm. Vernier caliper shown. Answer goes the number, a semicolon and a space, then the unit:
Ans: 35.4; mm
